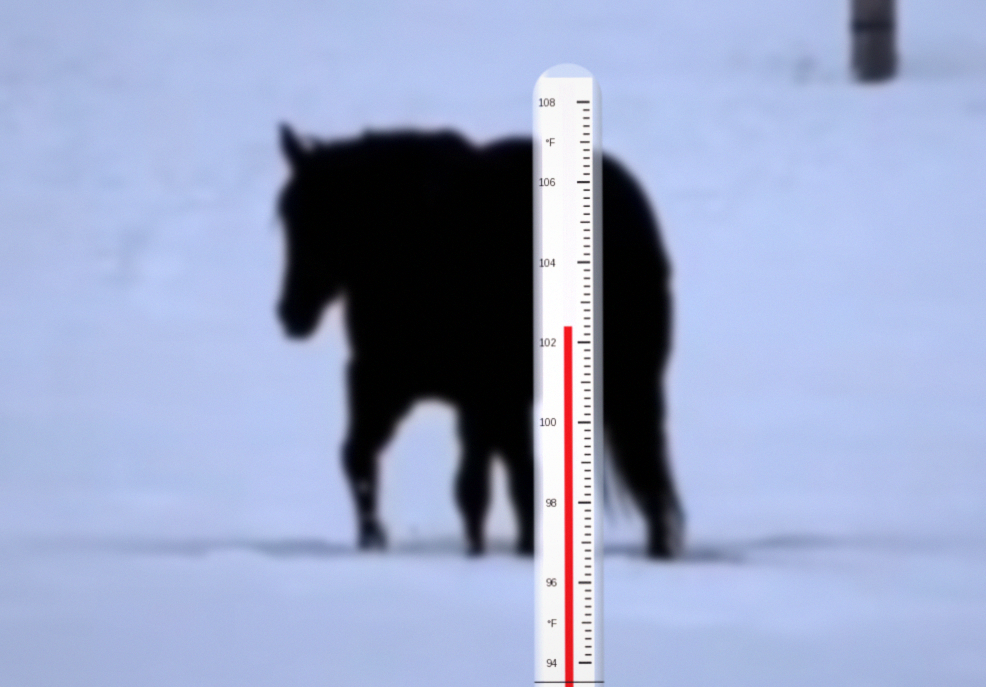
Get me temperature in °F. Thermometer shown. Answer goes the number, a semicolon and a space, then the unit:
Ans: 102.4; °F
